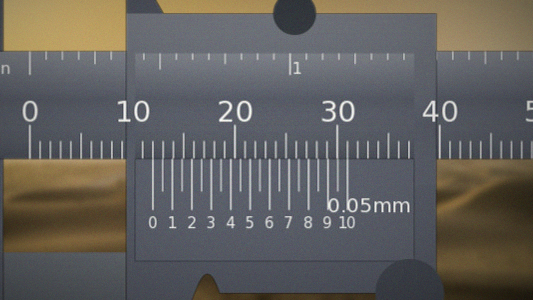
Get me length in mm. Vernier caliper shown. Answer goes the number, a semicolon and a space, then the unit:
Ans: 12.0; mm
